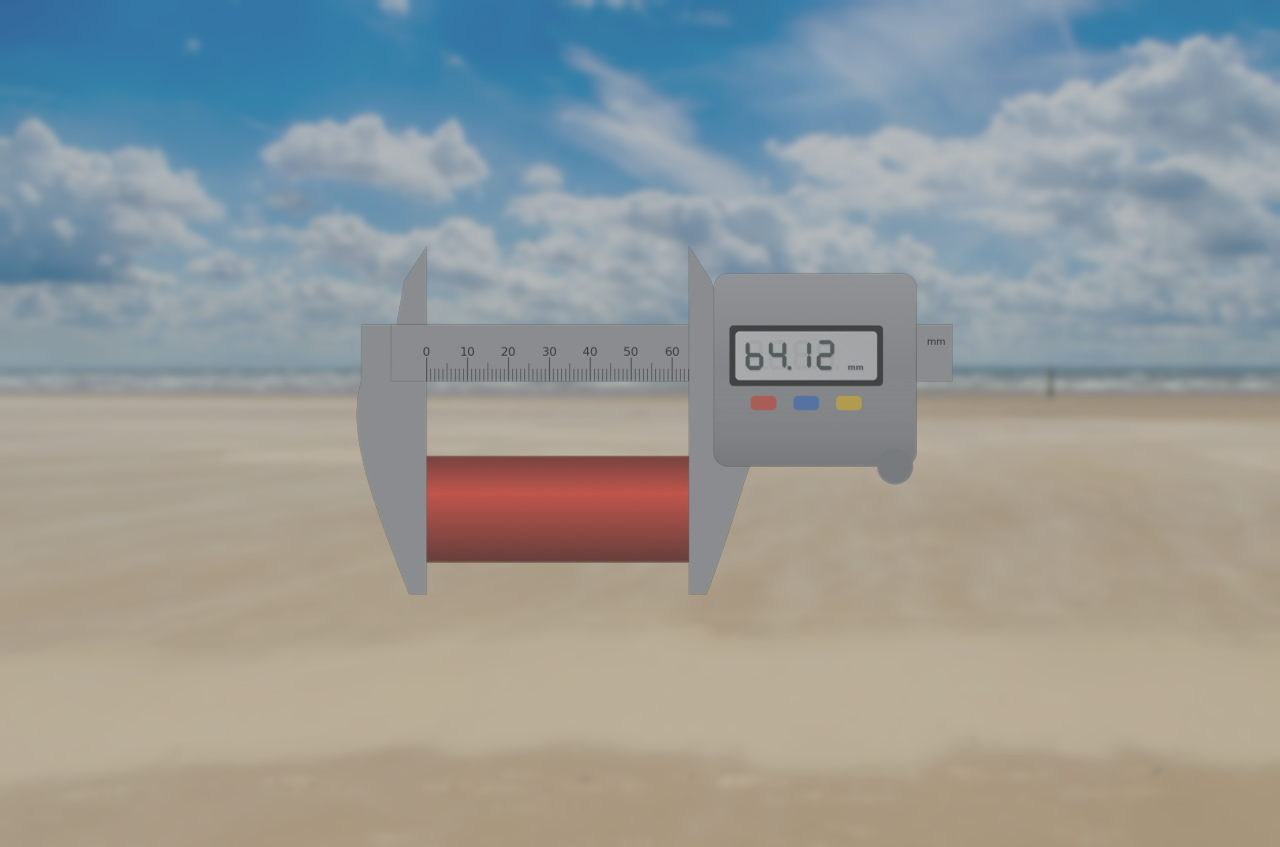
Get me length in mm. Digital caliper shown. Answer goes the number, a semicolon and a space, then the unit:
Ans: 64.12; mm
